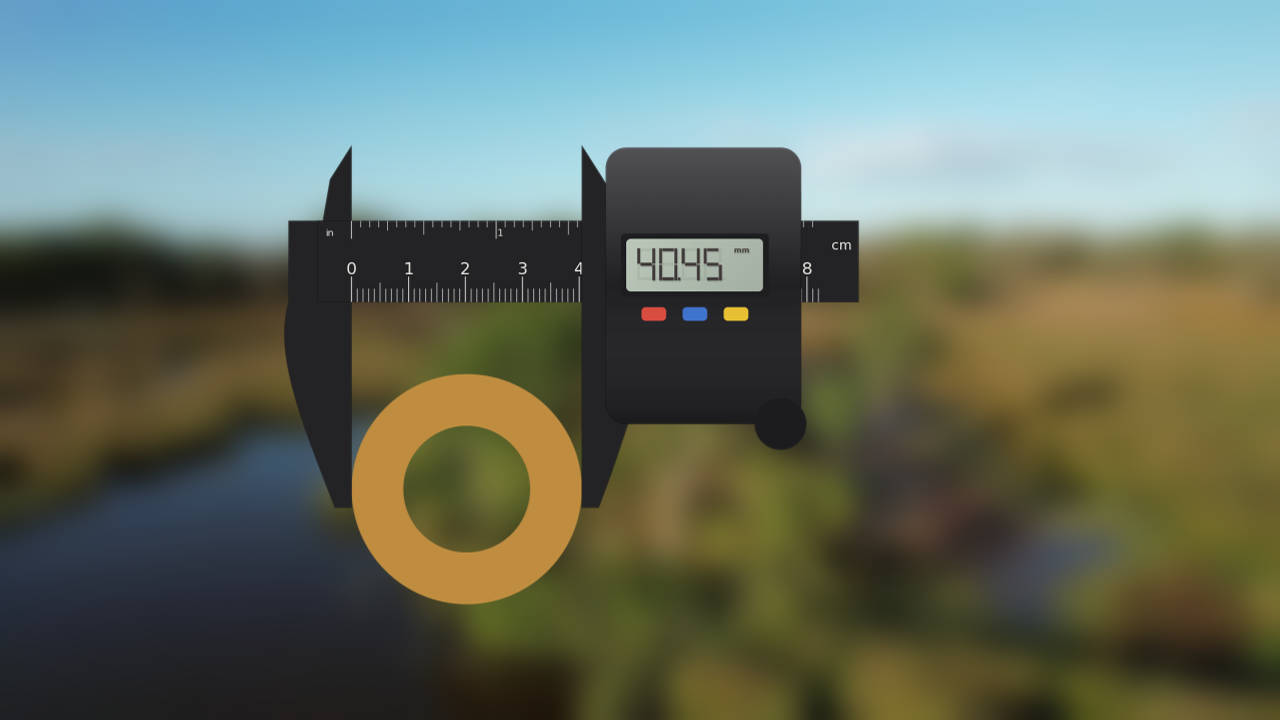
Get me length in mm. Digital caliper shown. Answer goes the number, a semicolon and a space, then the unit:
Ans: 40.45; mm
